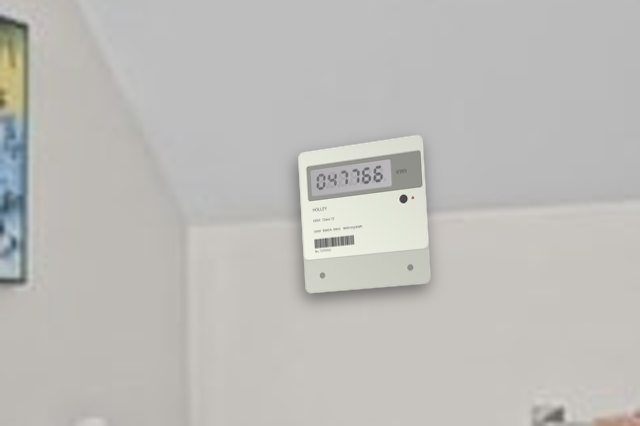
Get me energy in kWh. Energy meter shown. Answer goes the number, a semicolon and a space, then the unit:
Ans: 47766; kWh
